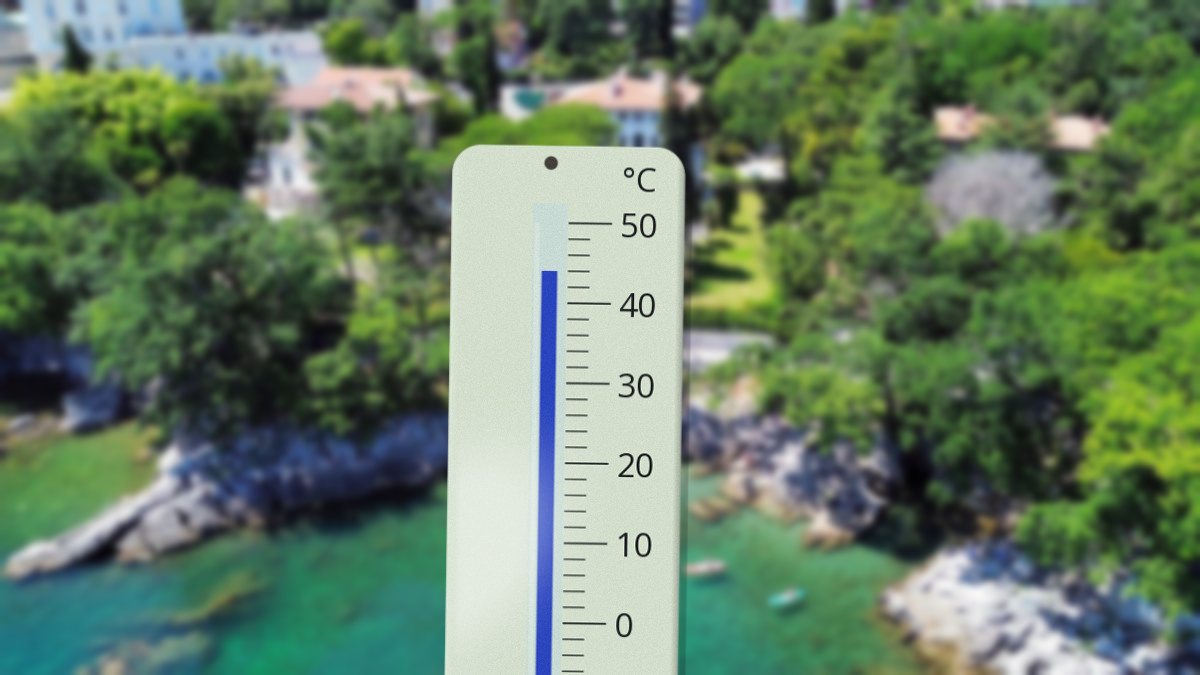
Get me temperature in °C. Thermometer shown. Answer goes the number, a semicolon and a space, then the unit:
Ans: 44; °C
